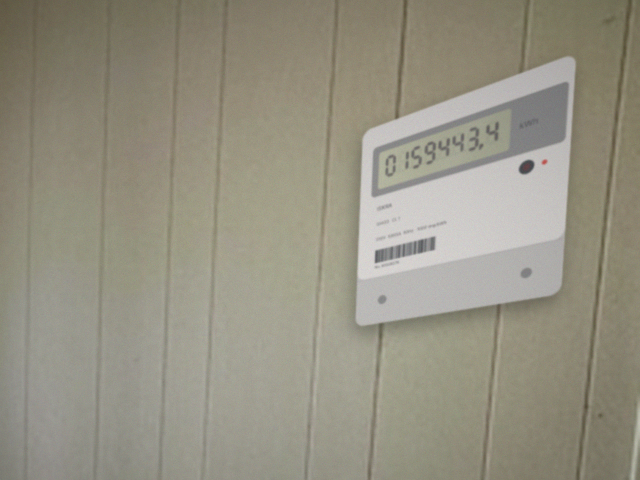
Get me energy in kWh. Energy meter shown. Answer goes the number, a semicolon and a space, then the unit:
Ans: 159443.4; kWh
